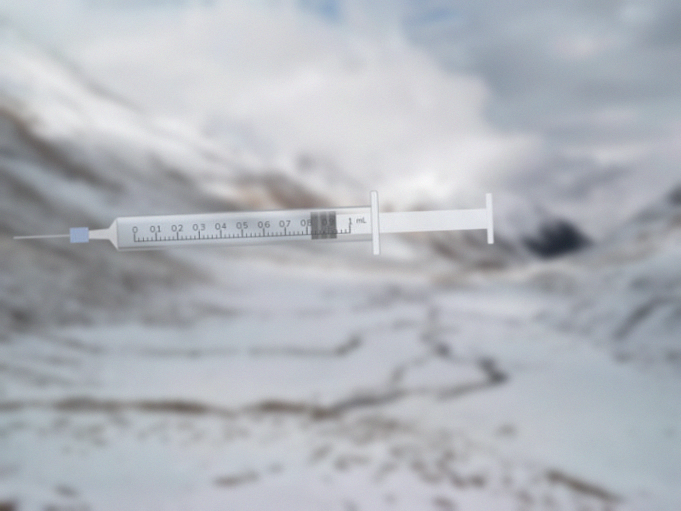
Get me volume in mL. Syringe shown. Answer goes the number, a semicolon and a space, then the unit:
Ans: 0.82; mL
